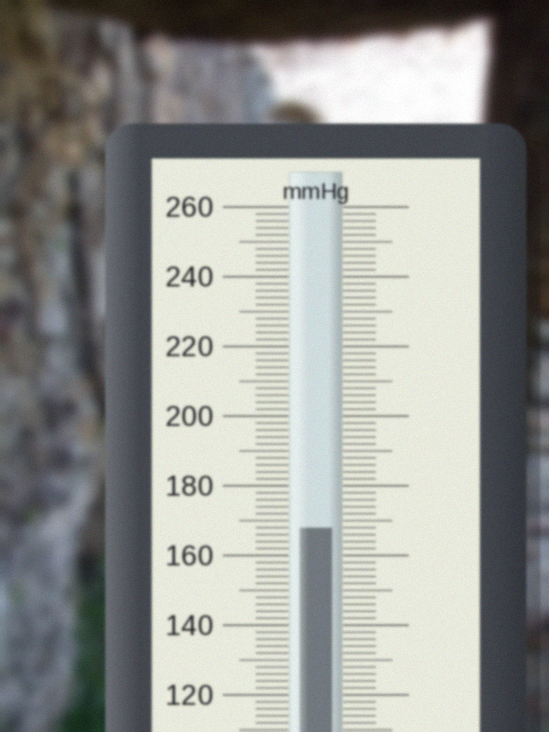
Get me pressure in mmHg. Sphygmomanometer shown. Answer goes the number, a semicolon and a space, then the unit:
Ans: 168; mmHg
